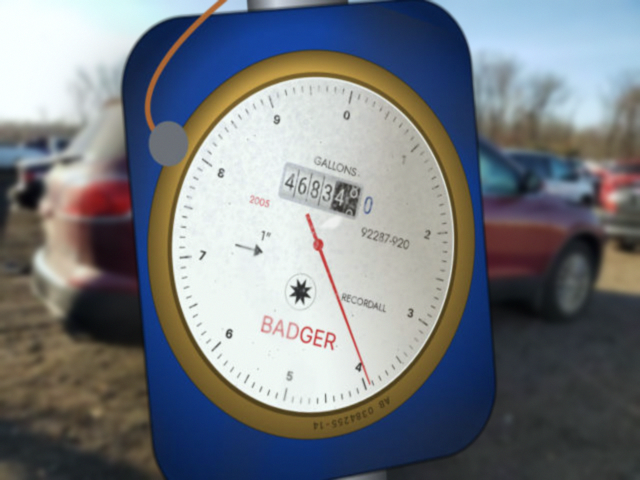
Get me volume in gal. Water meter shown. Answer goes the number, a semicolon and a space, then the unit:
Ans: 4683483.9; gal
